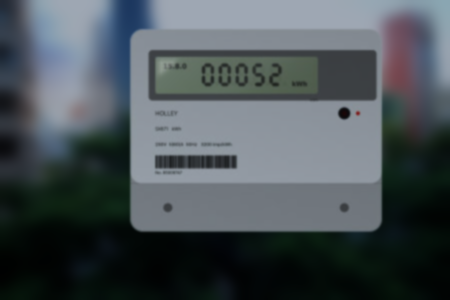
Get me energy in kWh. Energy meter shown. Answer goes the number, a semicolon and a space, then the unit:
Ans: 52; kWh
